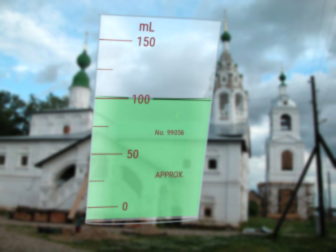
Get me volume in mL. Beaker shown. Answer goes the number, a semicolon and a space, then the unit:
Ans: 100; mL
